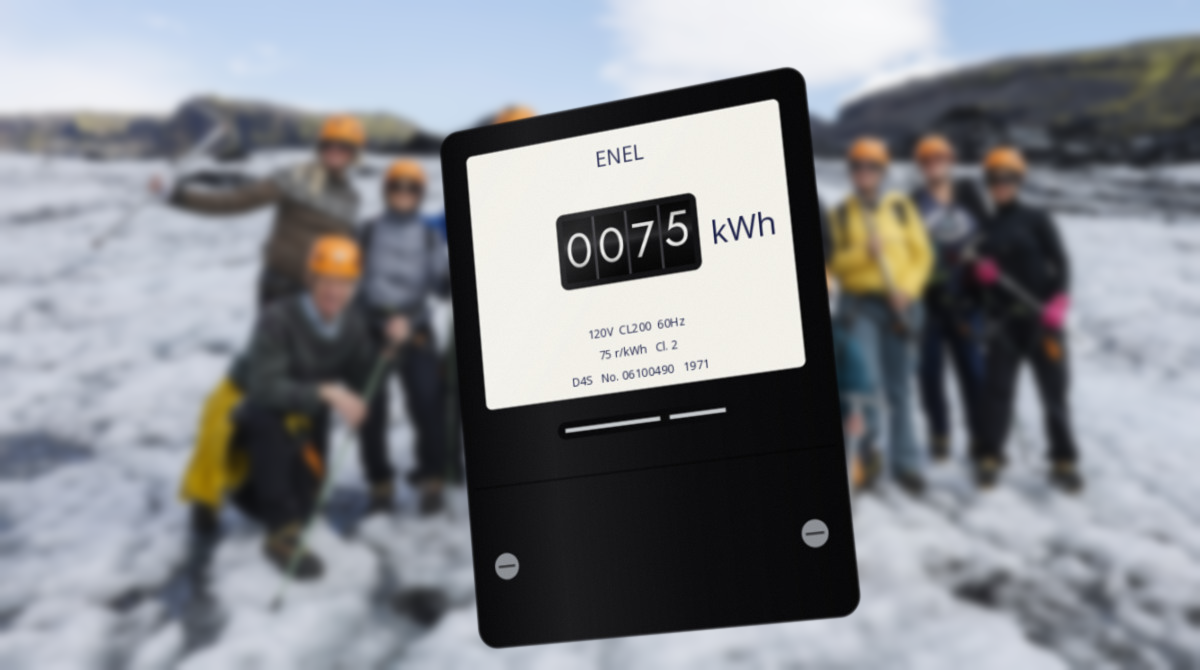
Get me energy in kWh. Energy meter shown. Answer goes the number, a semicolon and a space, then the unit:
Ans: 75; kWh
